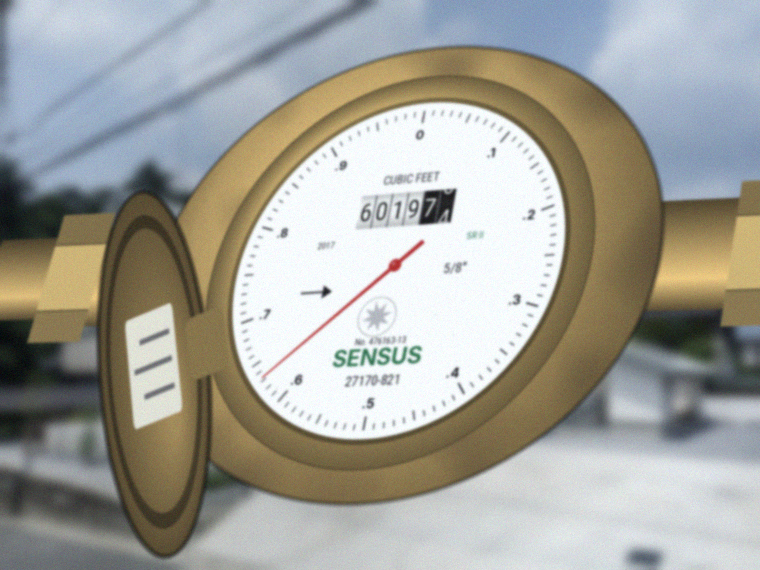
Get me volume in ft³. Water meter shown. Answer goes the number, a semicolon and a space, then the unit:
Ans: 601973.63; ft³
